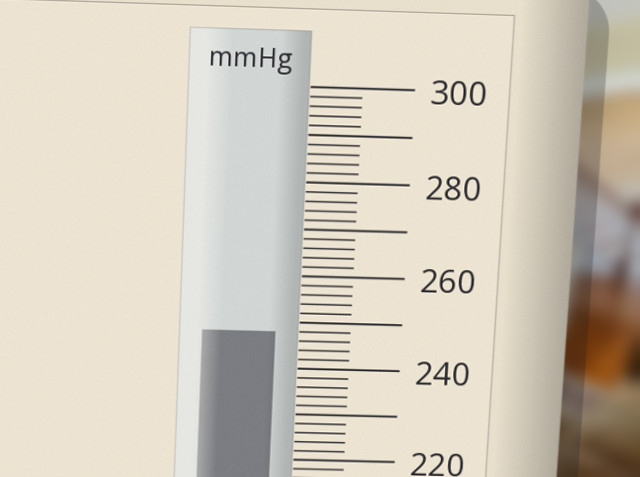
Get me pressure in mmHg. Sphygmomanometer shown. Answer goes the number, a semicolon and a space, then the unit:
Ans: 248; mmHg
